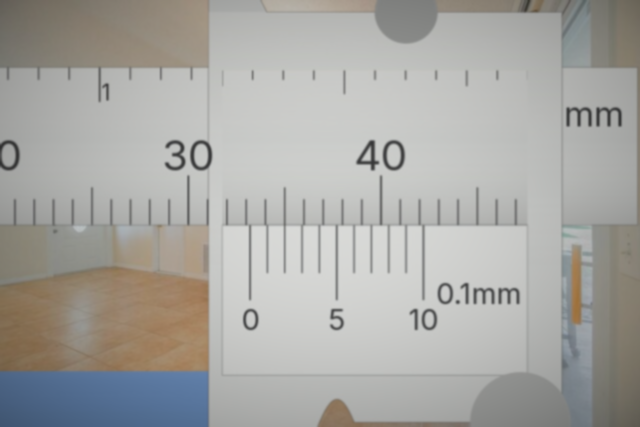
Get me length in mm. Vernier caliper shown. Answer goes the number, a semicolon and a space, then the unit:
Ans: 33.2; mm
